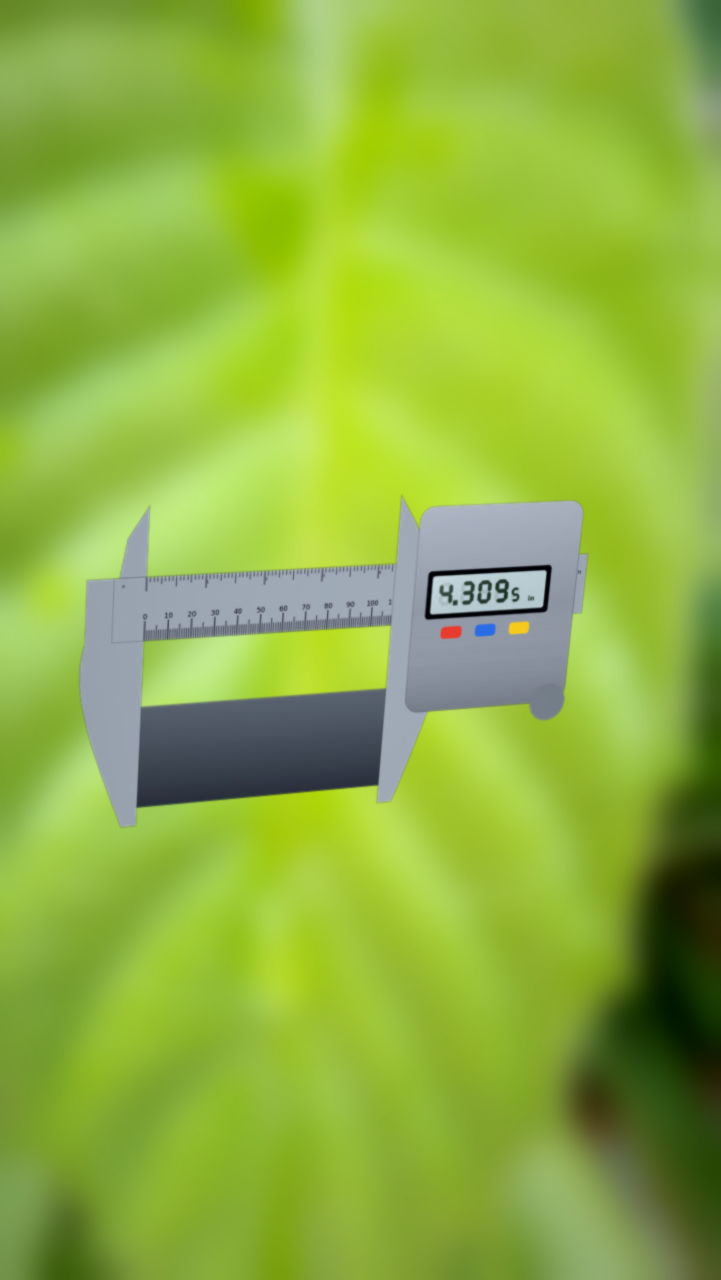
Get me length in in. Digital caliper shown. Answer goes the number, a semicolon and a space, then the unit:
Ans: 4.3095; in
